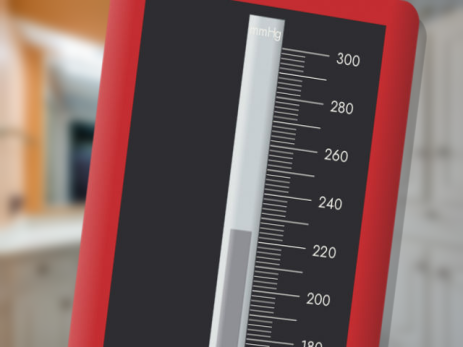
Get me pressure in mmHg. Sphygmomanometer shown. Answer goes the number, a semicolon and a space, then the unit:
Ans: 224; mmHg
